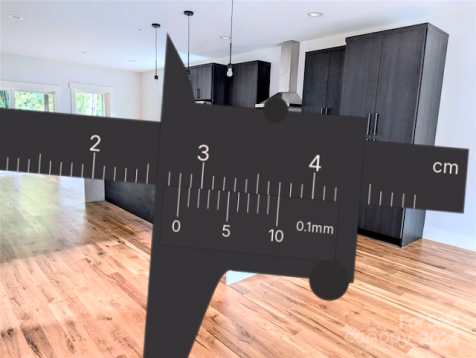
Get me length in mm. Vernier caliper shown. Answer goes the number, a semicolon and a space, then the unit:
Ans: 28.0; mm
